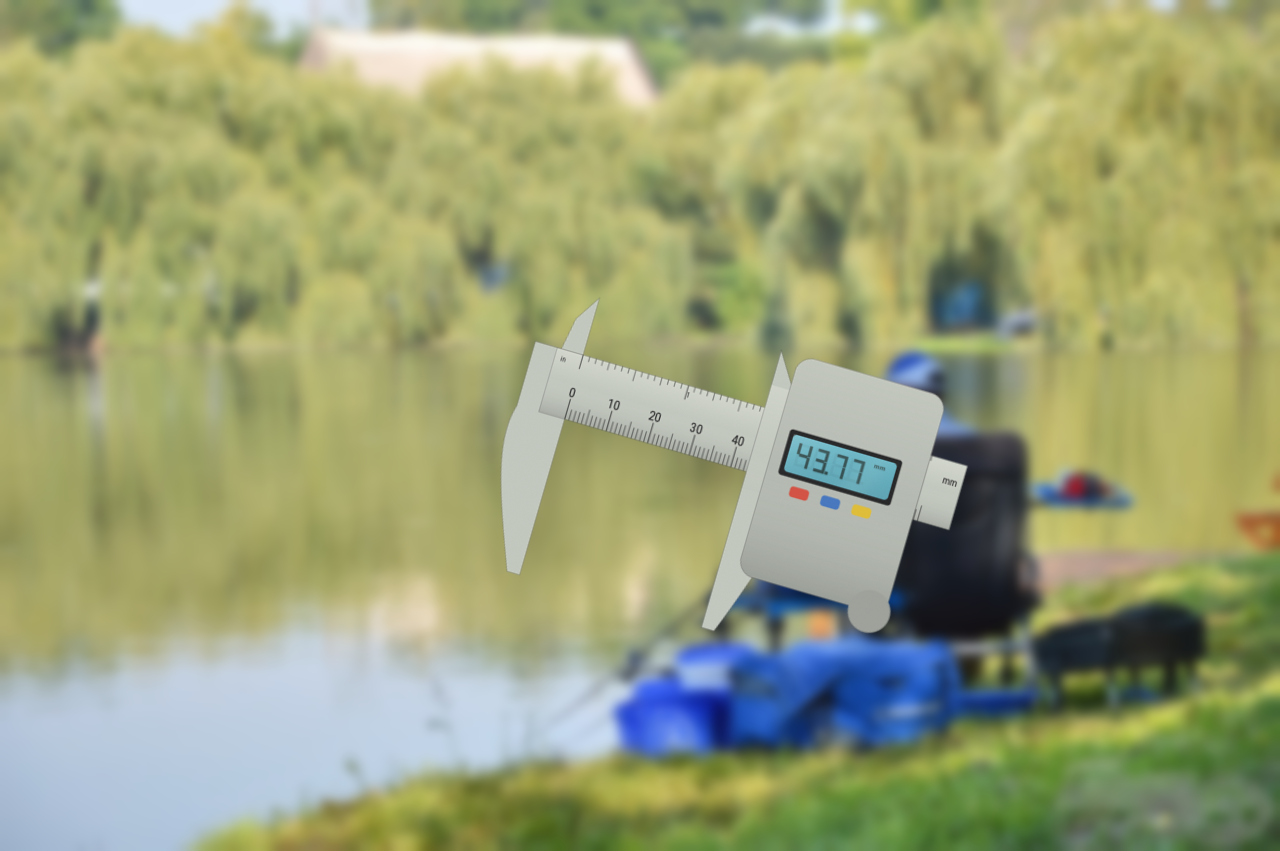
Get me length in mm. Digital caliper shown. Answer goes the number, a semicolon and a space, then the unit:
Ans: 43.77; mm
